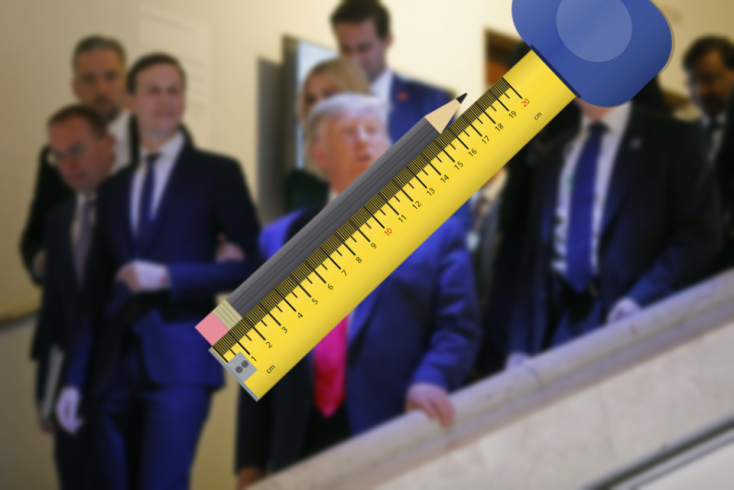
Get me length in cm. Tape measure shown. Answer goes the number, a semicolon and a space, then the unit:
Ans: 18; cm
